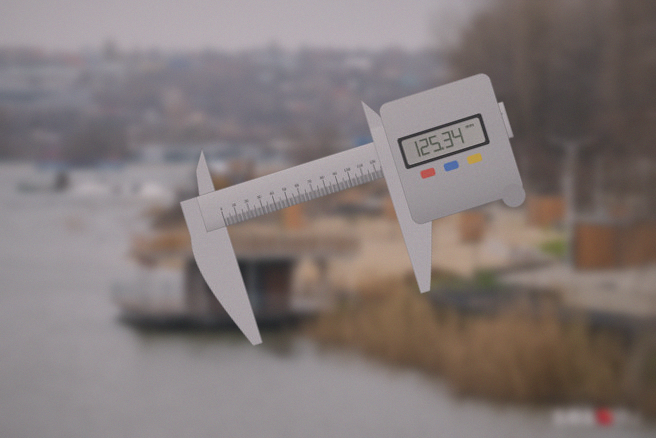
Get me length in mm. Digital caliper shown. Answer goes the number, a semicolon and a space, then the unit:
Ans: 125.34; mm
